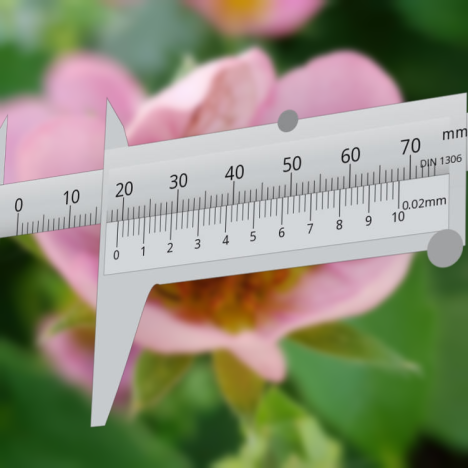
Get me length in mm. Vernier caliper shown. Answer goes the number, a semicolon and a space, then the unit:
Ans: 19.2; mm
